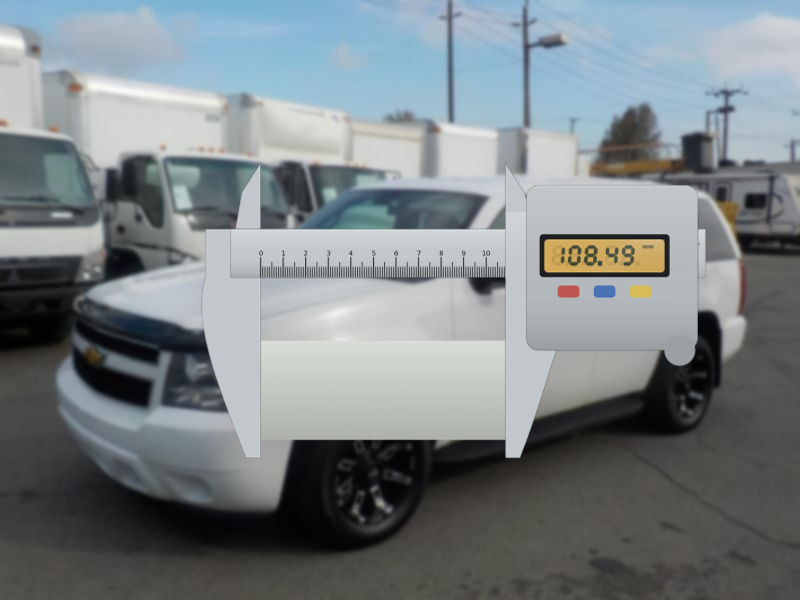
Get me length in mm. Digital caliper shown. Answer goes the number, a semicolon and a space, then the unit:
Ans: 108.49; mm
